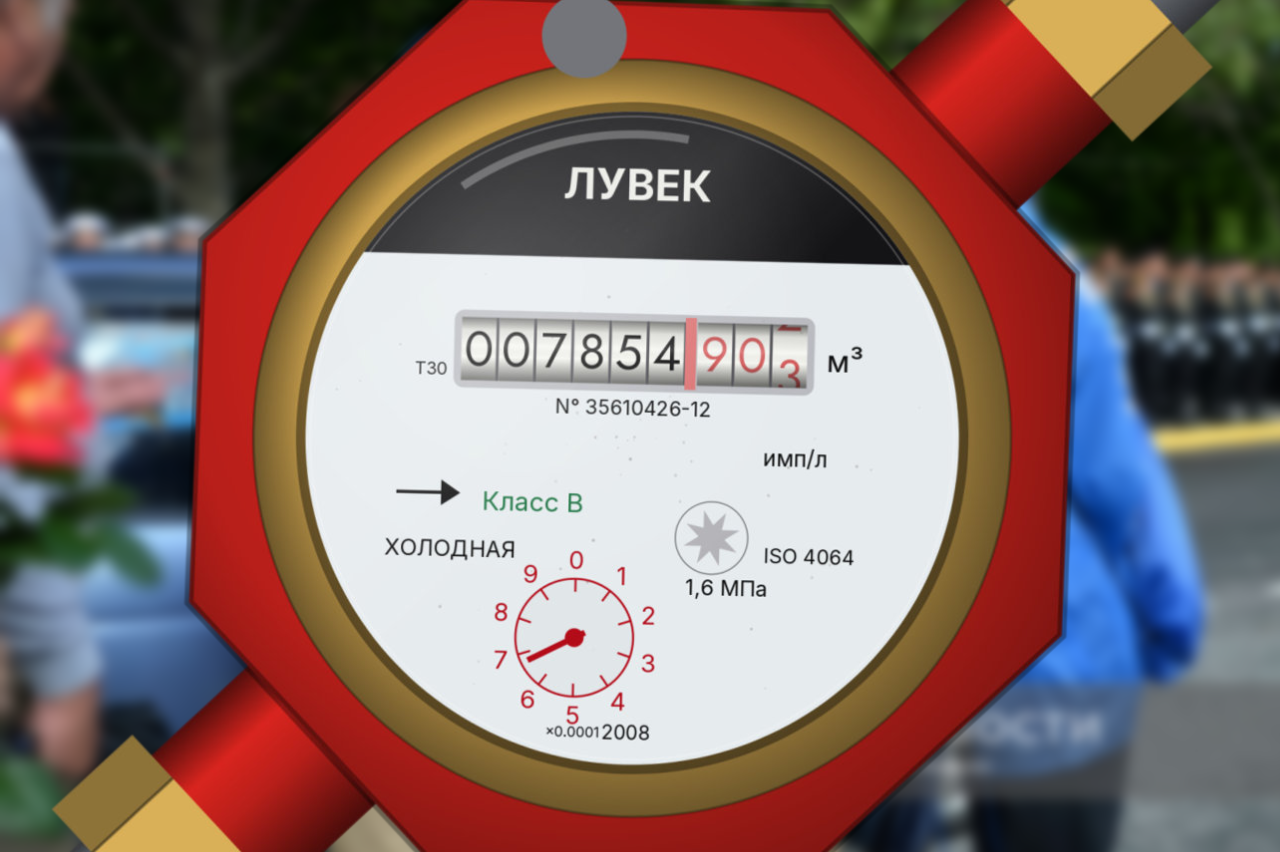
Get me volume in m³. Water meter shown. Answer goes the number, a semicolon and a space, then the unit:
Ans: 7854.9026; m³
